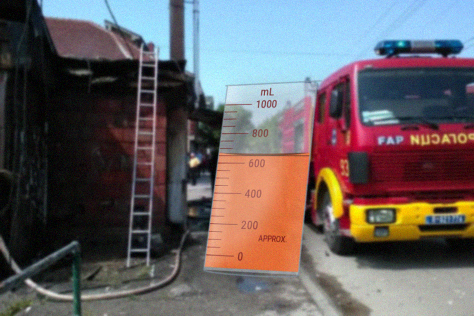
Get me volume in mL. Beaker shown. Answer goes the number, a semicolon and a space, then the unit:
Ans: 650; mL
